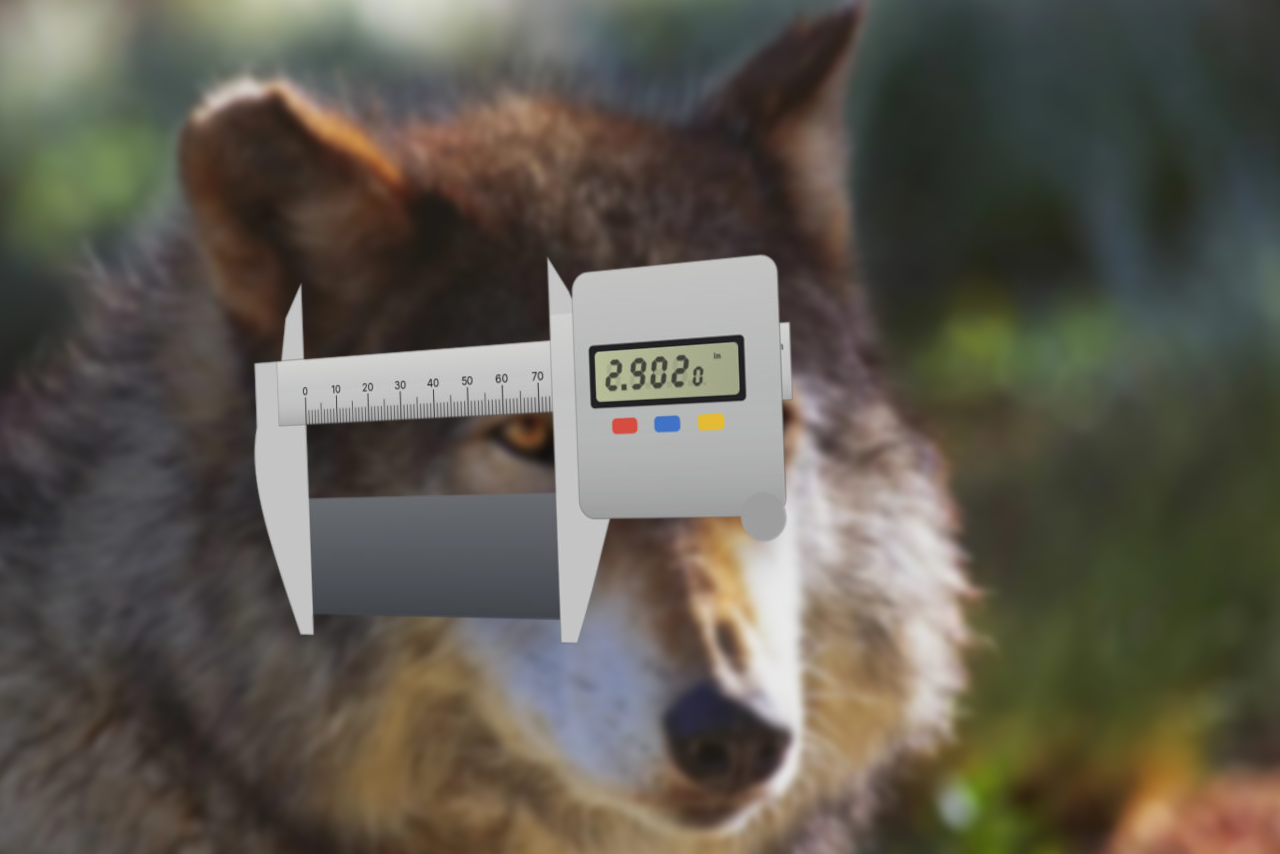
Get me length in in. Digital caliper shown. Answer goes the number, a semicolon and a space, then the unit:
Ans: 2.9020; in
